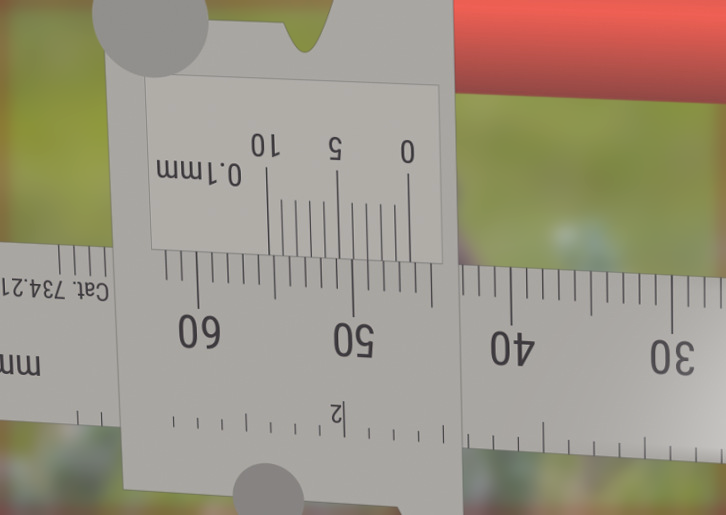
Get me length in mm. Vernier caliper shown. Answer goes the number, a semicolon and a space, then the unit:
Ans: 46.3; mm
